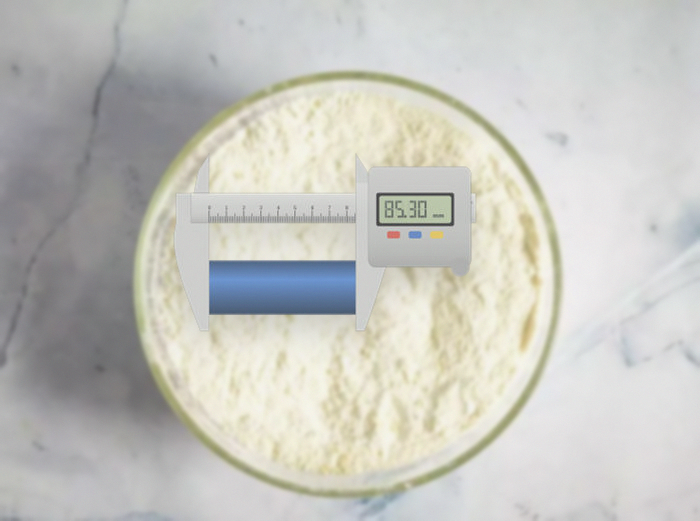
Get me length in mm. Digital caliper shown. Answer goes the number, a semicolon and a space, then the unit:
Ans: 85.30; mm
